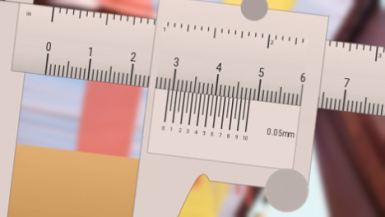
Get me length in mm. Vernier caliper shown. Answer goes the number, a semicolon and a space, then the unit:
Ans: 29.0; mm
